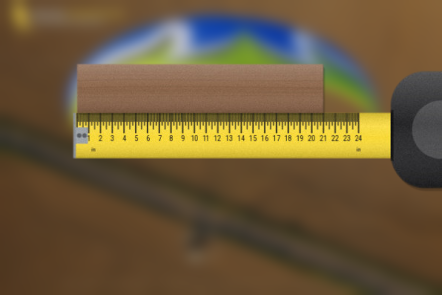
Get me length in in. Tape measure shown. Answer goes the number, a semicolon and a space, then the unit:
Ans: 21; in
